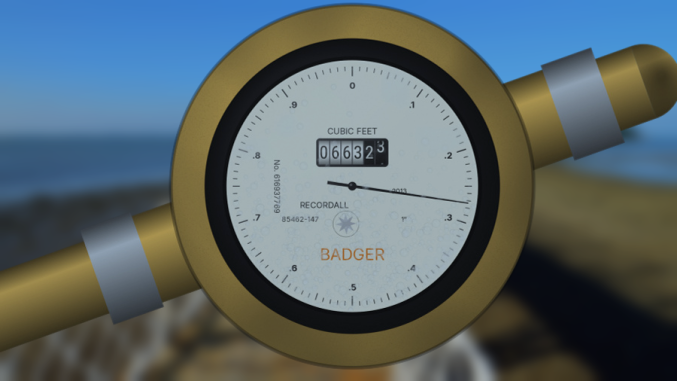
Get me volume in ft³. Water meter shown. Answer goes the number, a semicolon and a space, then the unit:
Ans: 66323.27; ft³
